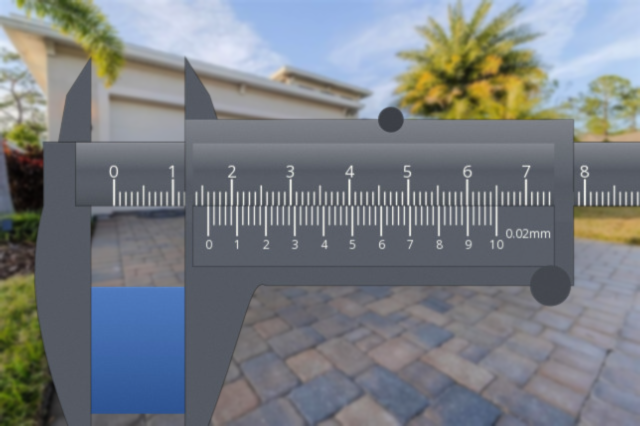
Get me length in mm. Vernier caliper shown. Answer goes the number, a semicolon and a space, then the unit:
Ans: 16.0; mm
